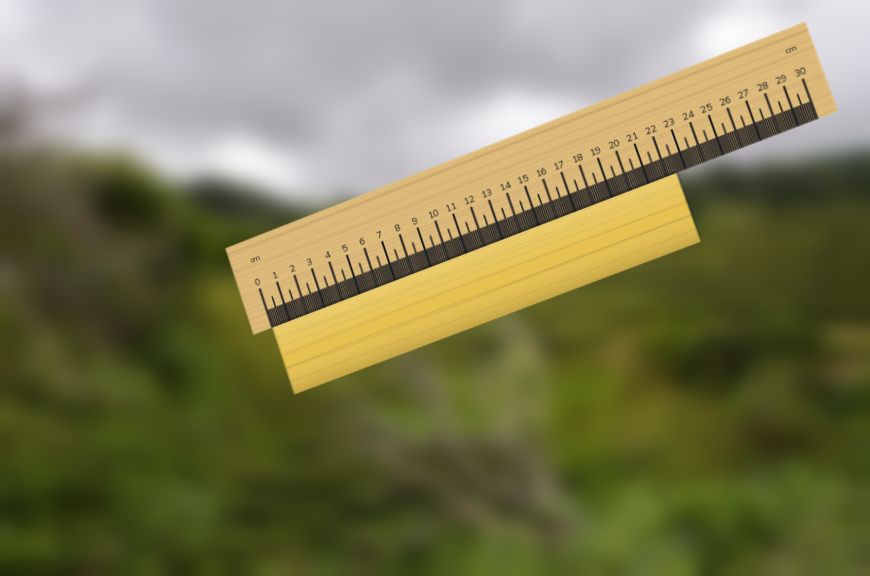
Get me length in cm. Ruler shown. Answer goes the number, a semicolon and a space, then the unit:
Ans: 22.5; cm
